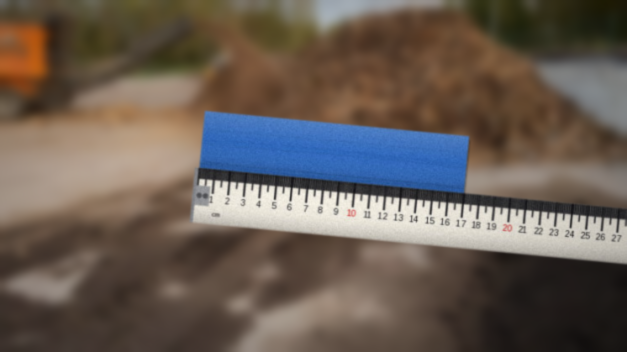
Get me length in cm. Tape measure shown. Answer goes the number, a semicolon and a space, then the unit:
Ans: 17; cm
